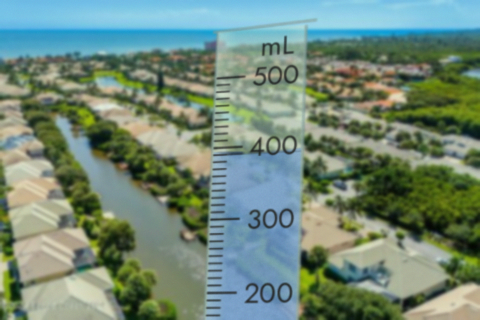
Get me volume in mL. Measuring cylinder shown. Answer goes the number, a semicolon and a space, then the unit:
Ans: 390; mL
